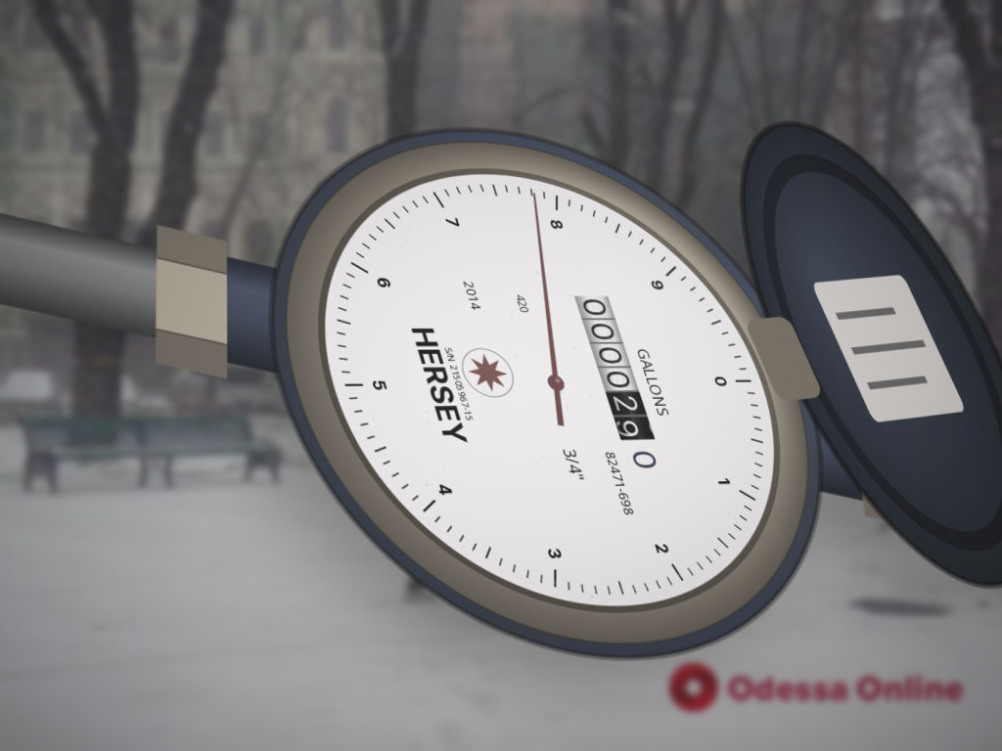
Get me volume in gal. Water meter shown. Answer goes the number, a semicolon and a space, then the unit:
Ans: 287.8; gal
